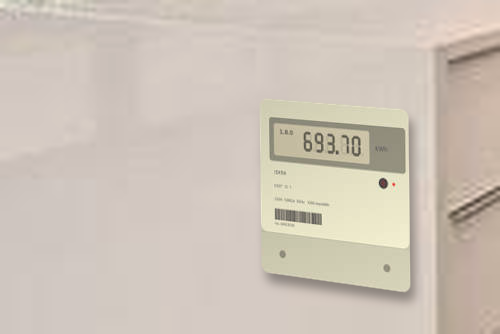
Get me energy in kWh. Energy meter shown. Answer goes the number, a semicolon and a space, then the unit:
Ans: 693.70; kWh
